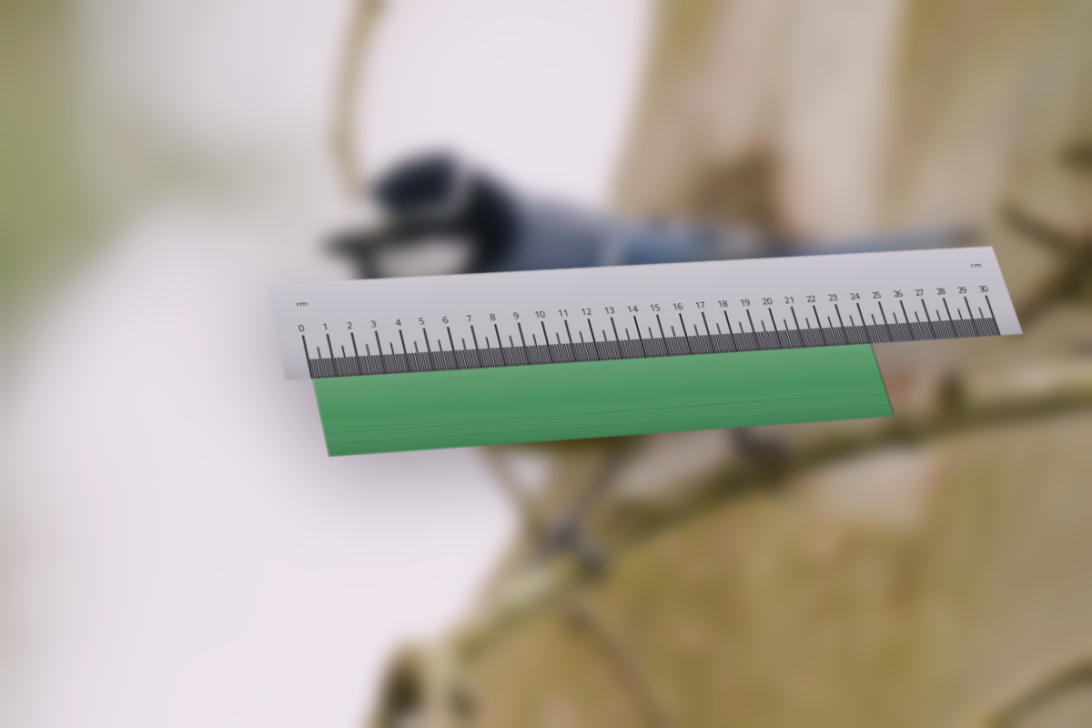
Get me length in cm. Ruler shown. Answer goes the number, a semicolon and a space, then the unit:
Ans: 24; cm
